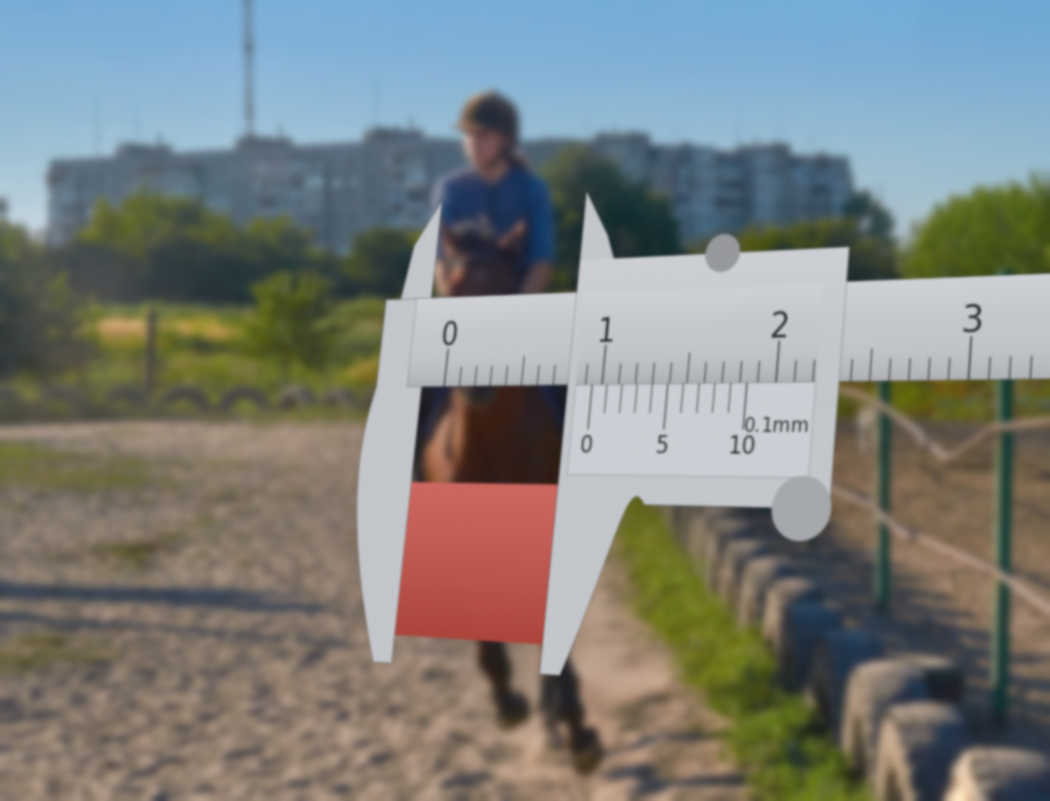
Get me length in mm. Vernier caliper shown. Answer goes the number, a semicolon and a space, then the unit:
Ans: 9.4; mm
